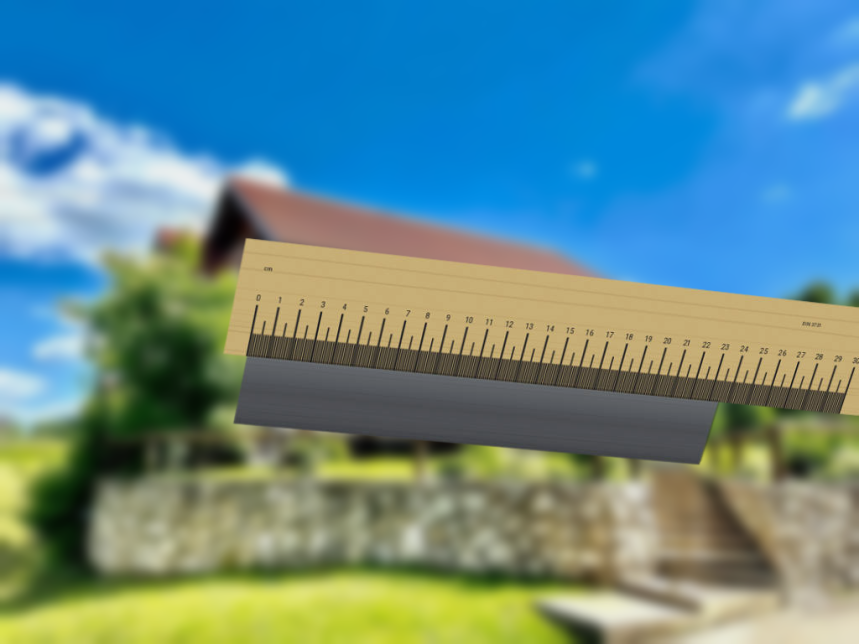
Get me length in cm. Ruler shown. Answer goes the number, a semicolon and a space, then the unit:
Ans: 23.5; cm
